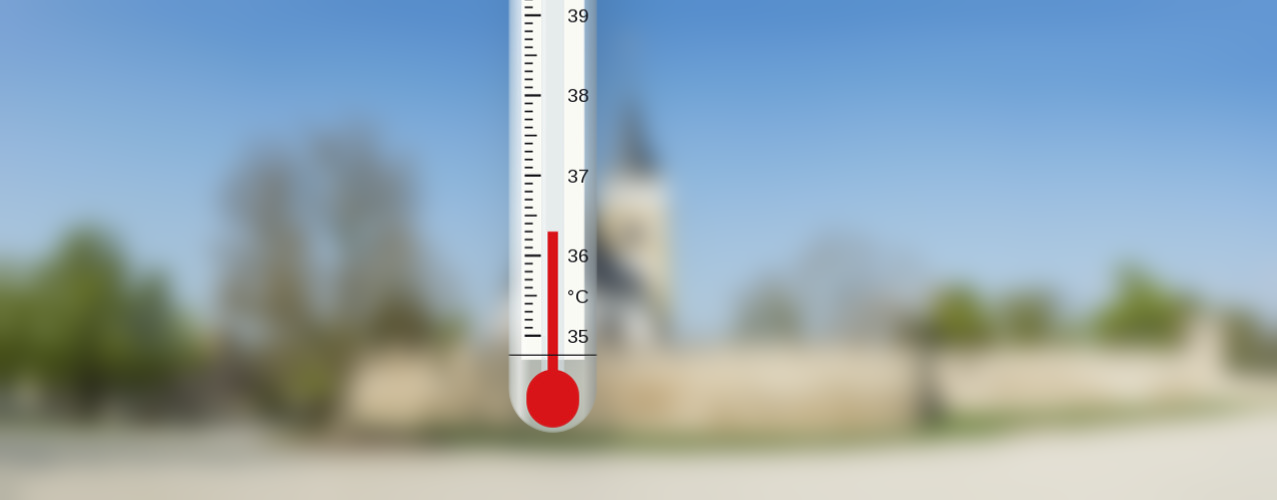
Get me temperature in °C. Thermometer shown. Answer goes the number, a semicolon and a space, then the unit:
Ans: 36.3; °C
